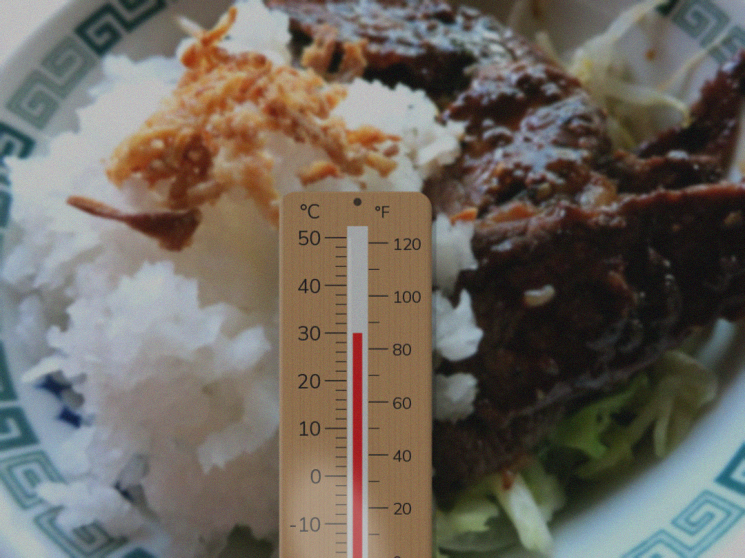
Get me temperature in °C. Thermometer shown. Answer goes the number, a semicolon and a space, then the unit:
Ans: 30; °C
